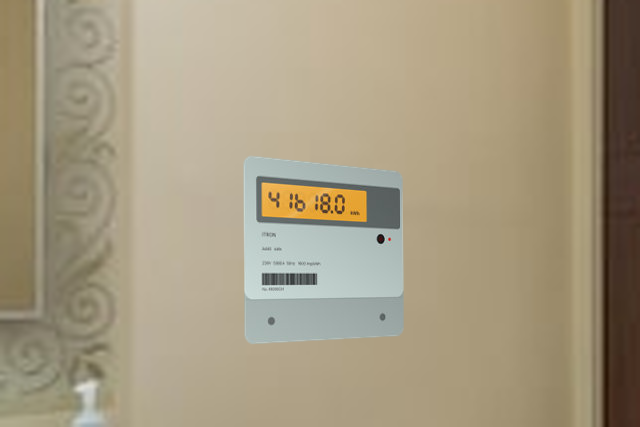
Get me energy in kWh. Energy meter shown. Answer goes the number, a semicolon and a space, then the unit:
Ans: 41618.0; kWh
